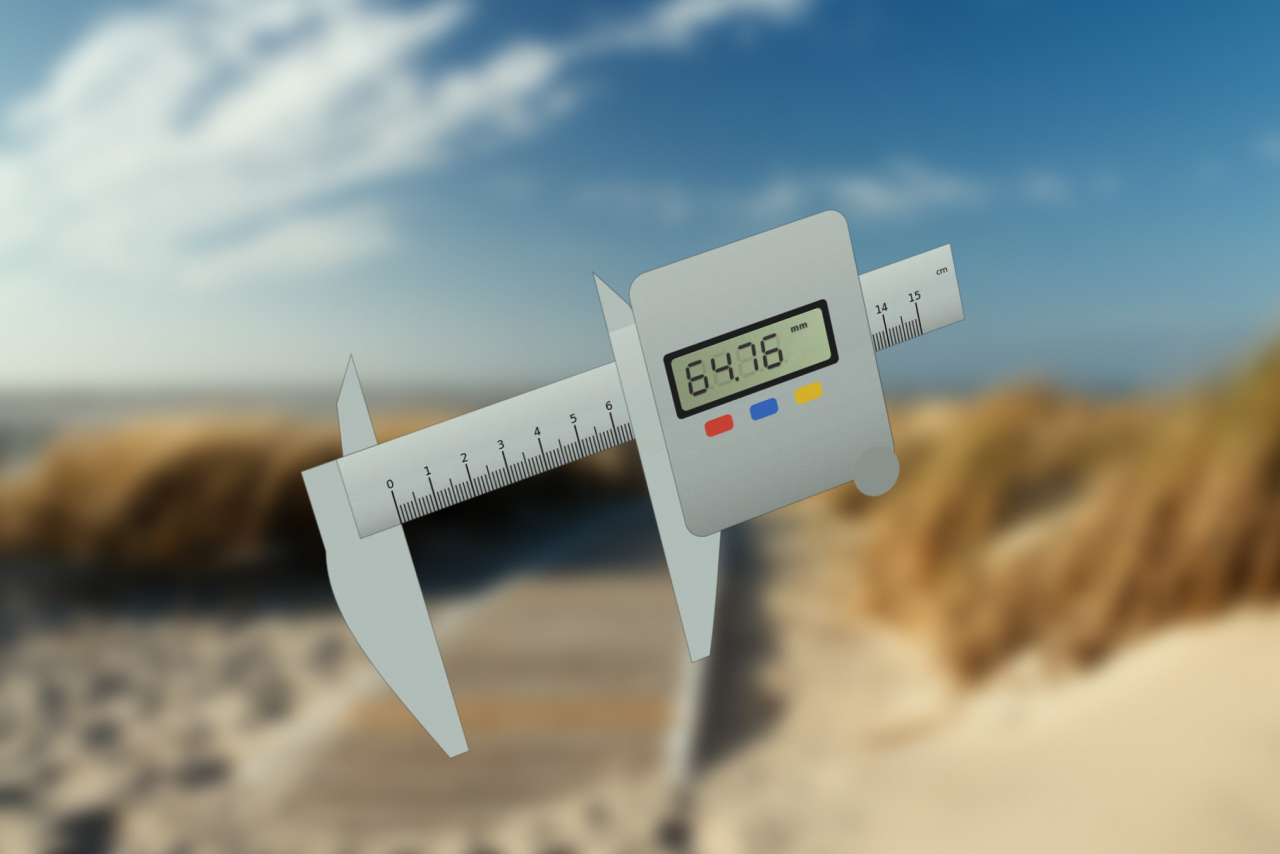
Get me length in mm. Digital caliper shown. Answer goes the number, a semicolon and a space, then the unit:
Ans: 64.76; mm
